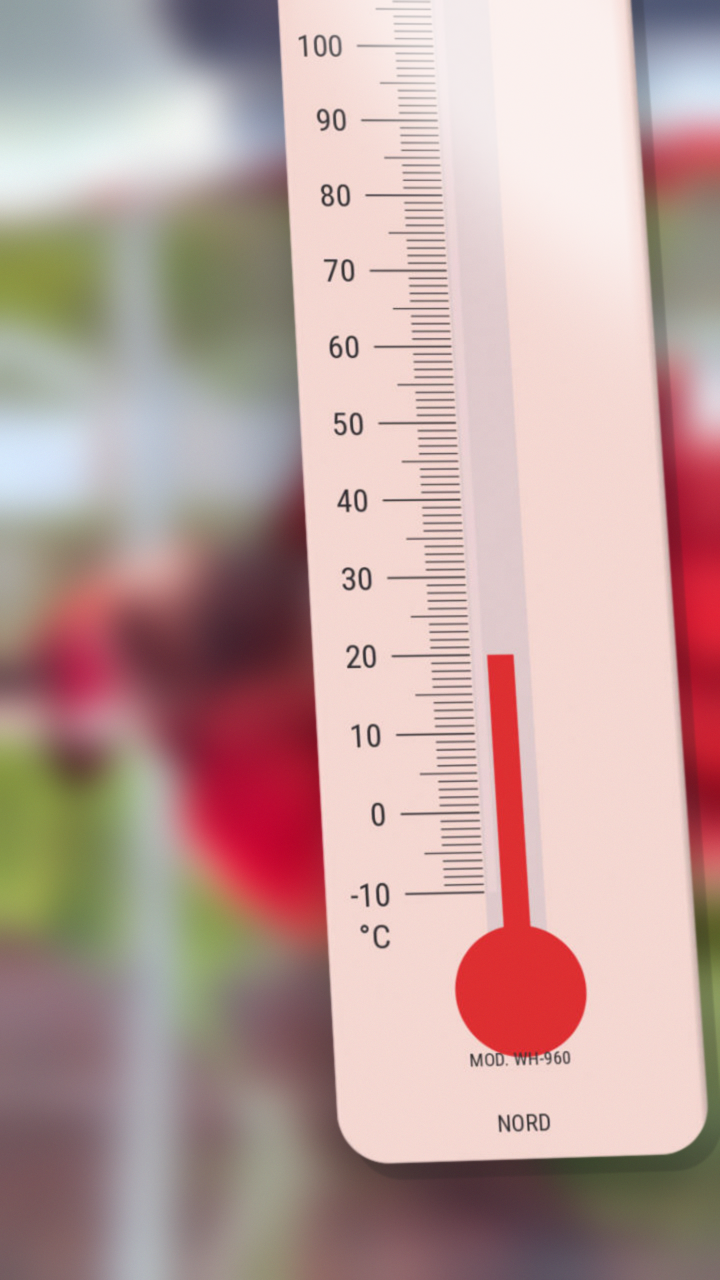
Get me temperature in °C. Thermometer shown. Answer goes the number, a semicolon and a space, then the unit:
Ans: 20; °C
